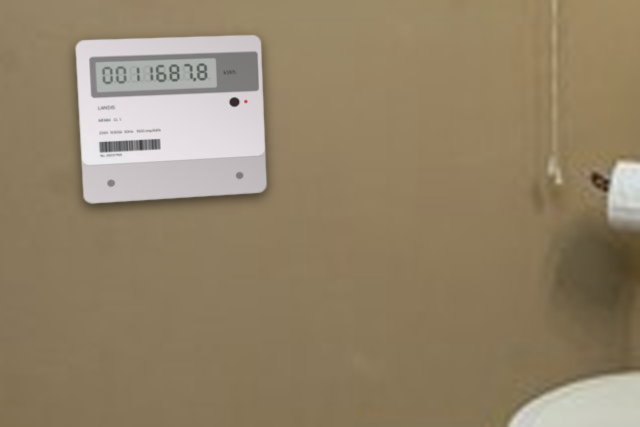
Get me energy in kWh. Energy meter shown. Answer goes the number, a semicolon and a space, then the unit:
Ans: 11687.8; kWh
